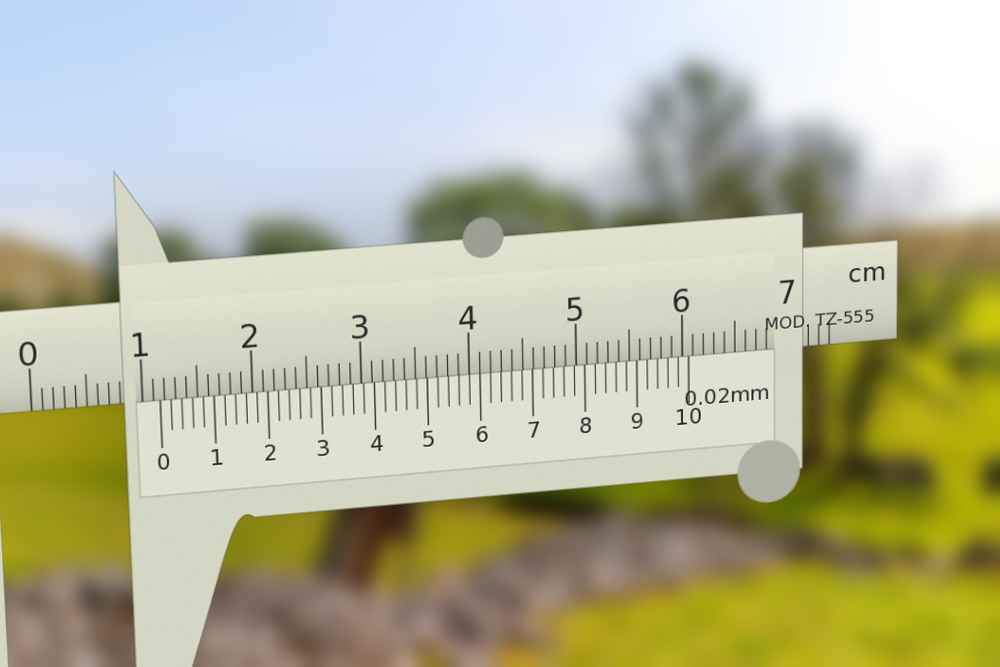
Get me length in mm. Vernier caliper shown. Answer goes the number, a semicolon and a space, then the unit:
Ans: 11.6; mm
